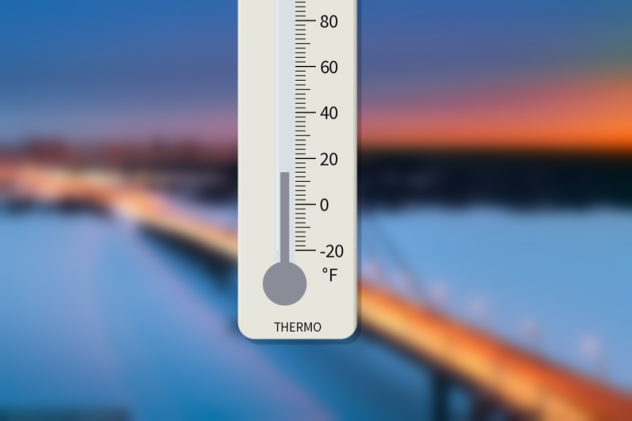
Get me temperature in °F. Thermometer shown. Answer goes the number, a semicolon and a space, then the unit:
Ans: 14; °F
